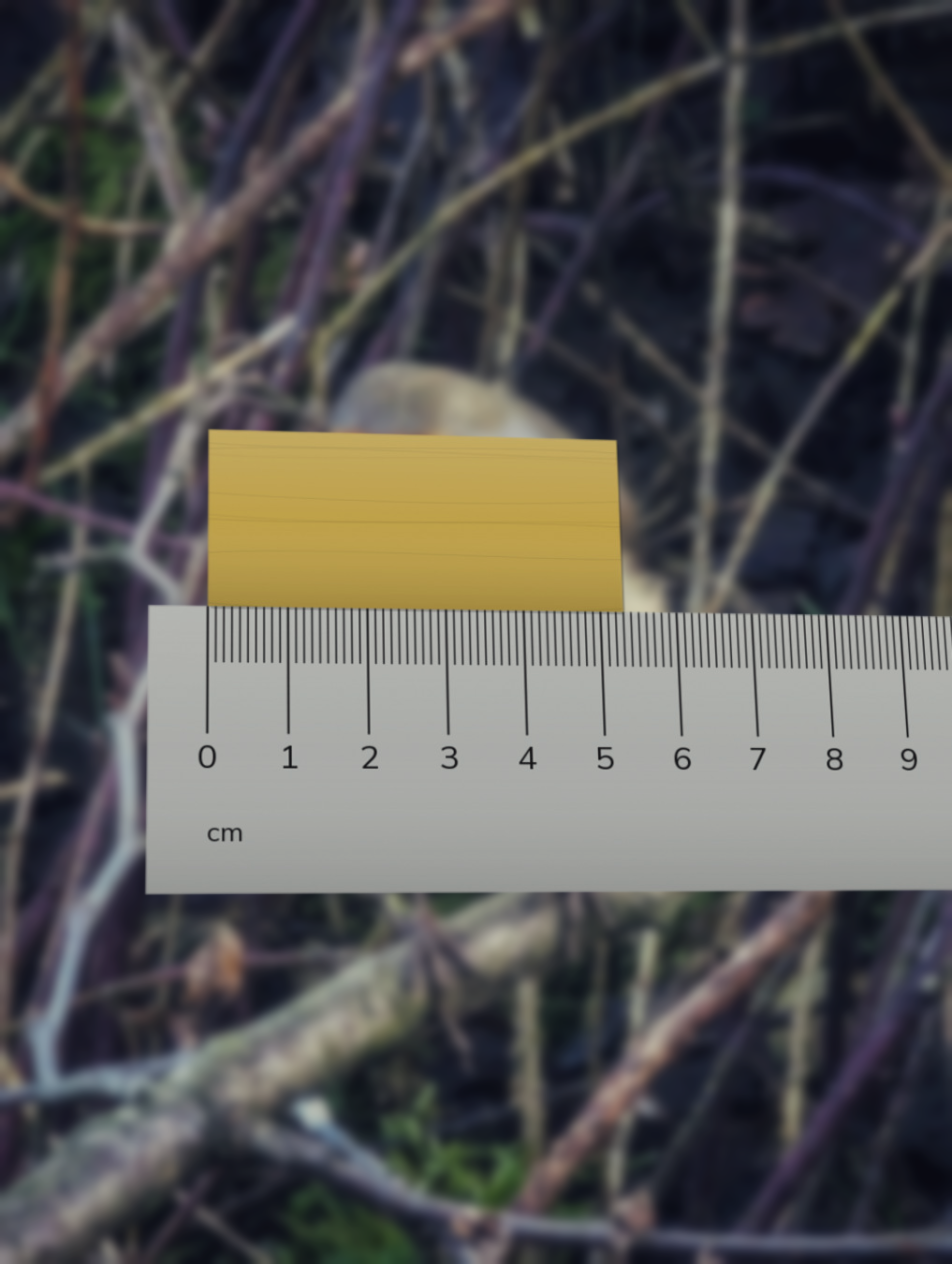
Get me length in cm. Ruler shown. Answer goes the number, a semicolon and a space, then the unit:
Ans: 5.3; cm
